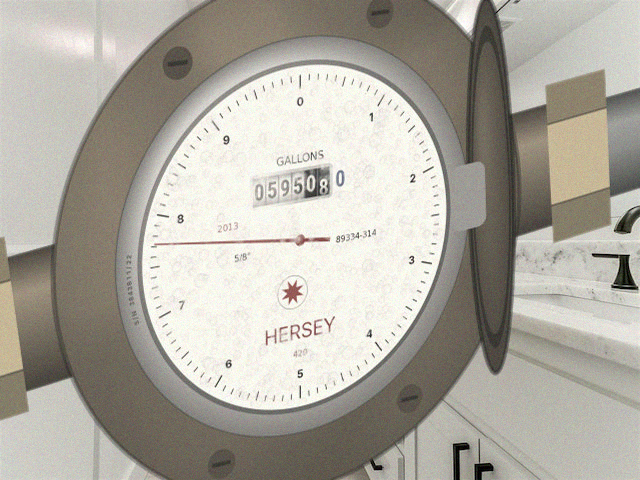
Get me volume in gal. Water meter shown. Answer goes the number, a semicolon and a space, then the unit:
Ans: 595077.7; gal
